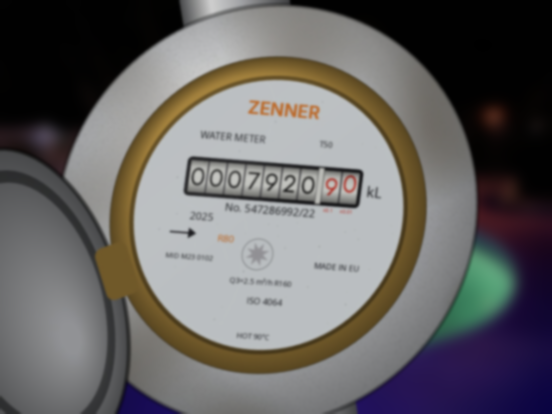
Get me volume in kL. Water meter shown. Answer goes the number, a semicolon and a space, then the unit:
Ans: 7920.90; kL
